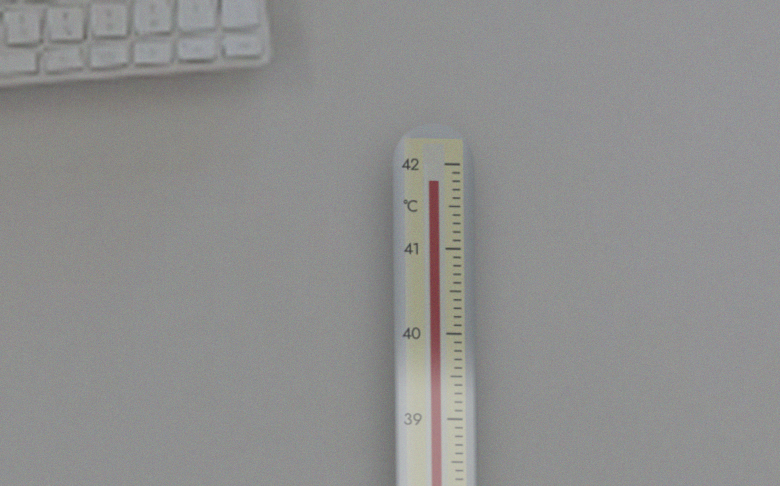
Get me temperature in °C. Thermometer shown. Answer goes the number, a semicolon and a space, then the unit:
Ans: 41.8; °C
